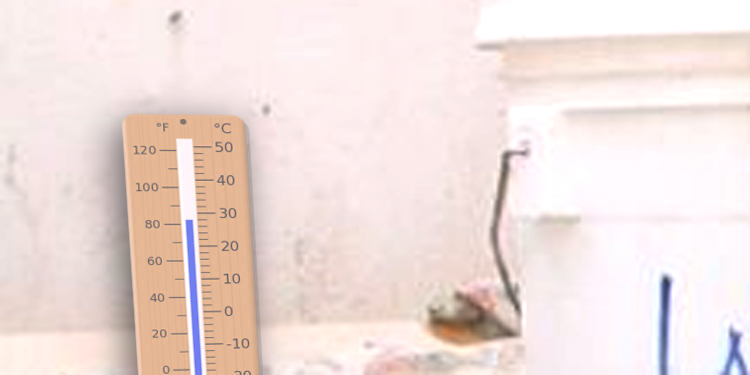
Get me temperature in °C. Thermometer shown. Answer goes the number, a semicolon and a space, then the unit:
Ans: 28; °C
